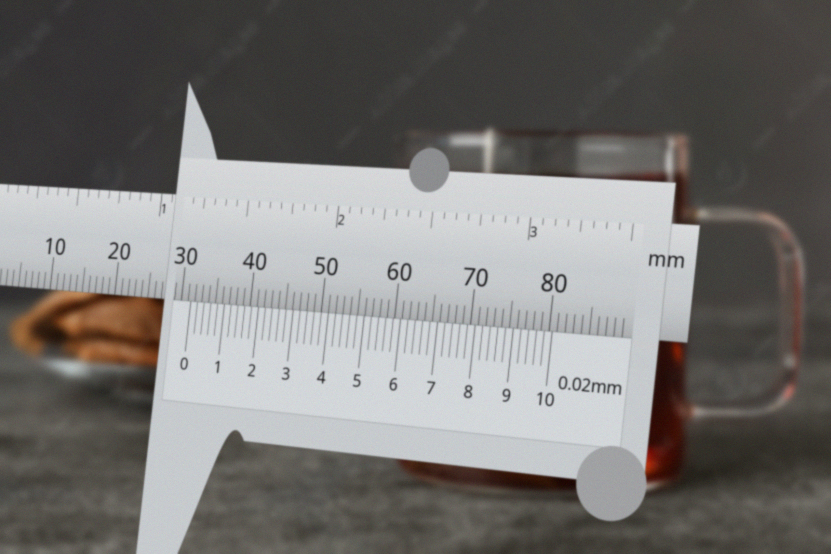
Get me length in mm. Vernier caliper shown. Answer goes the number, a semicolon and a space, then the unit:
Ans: 31.4; mm
